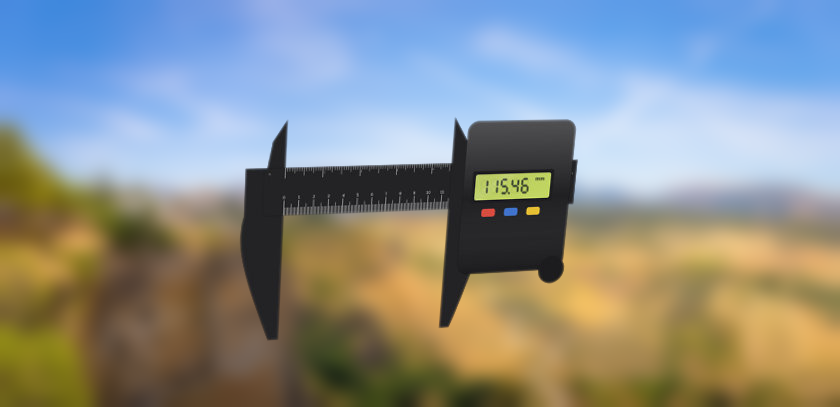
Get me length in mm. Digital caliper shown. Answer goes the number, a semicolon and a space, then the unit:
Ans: 115.46; mm
